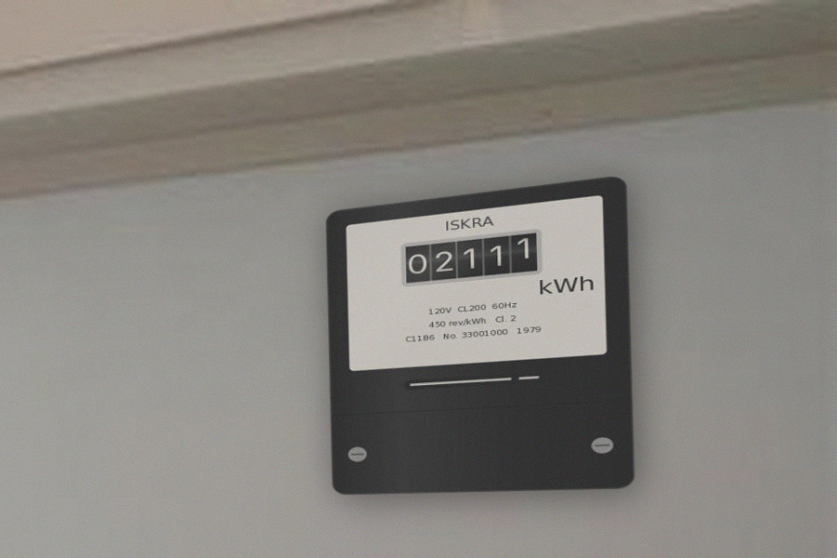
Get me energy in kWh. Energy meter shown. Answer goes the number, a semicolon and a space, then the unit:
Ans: 2111; kWh
